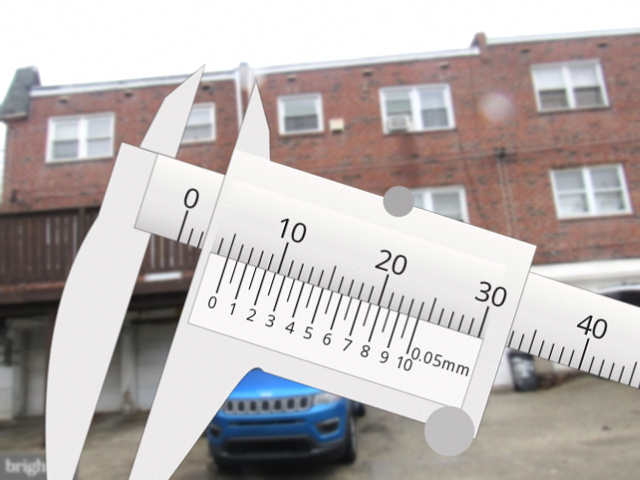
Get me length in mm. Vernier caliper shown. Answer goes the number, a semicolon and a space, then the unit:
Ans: 5.0; mm
